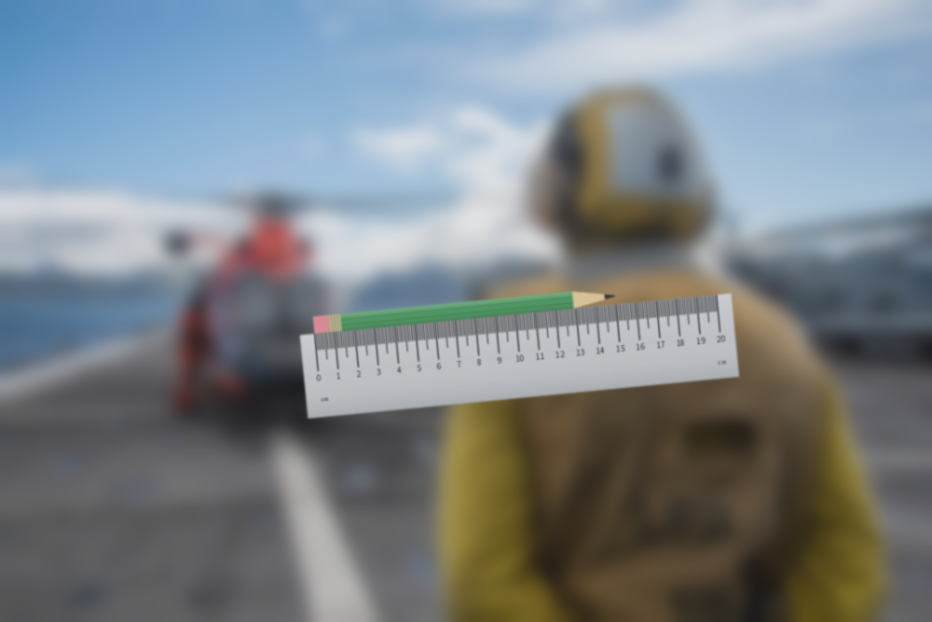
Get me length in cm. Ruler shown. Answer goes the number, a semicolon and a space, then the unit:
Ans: 15; cm
